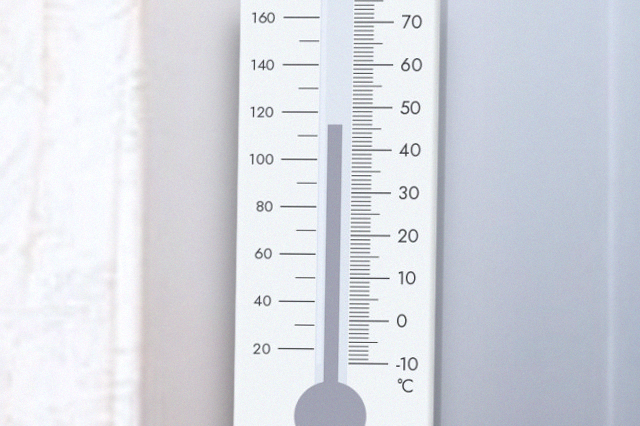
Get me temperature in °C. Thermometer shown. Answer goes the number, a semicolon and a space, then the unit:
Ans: 46; °C
